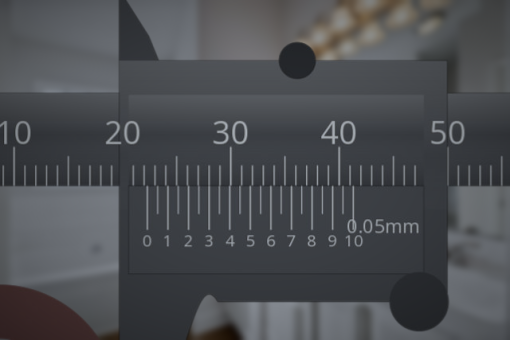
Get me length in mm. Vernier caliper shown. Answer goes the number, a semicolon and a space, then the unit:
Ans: 22.3; mm
